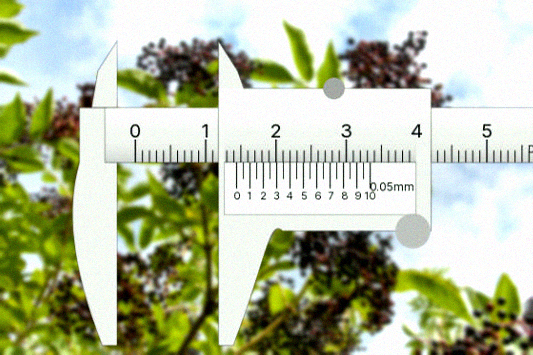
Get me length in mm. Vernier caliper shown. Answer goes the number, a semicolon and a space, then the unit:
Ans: 14.4; mm
